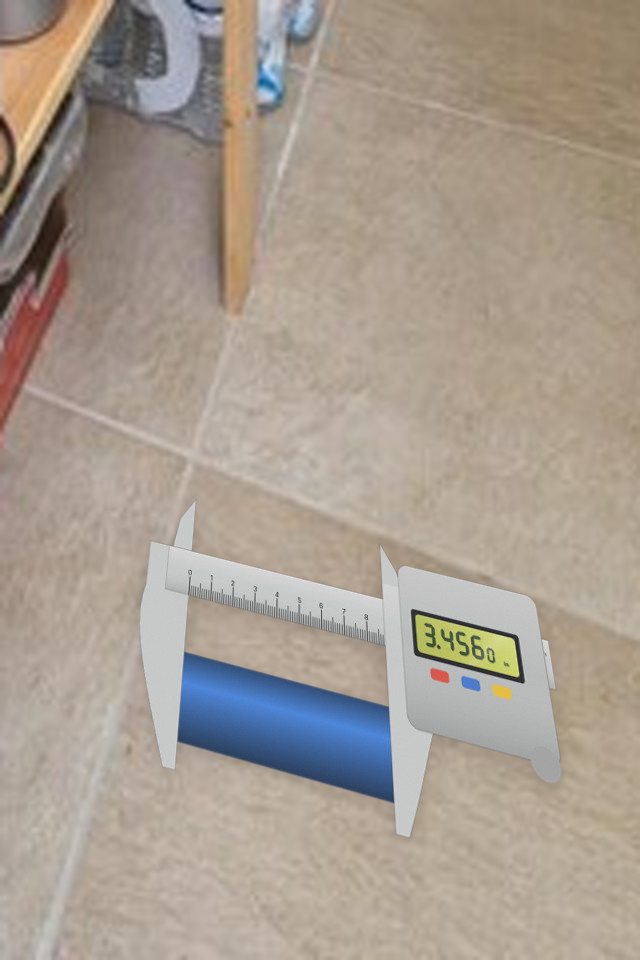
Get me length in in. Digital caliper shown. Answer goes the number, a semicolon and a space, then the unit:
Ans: 3.4560; in
